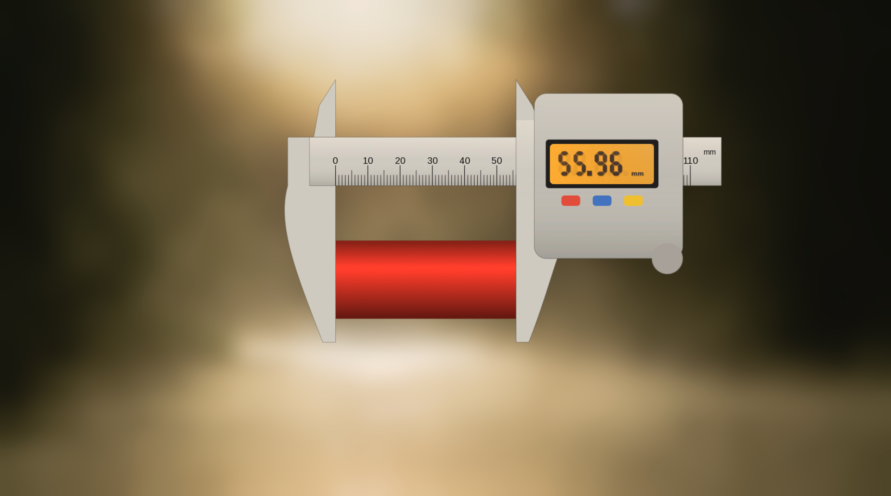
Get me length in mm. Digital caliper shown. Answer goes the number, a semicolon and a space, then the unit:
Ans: 55.96; mm
